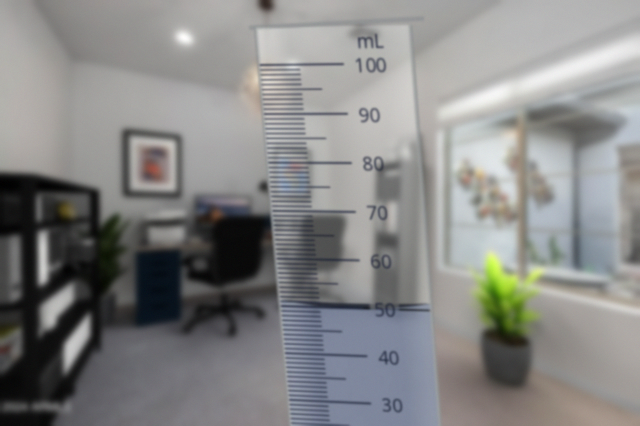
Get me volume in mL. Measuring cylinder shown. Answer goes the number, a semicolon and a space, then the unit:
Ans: 50; mL
